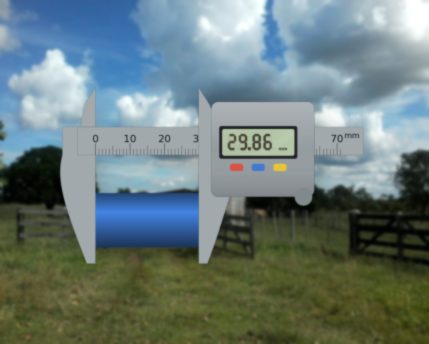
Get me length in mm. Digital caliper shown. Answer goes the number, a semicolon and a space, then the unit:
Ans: 29.86; mm
